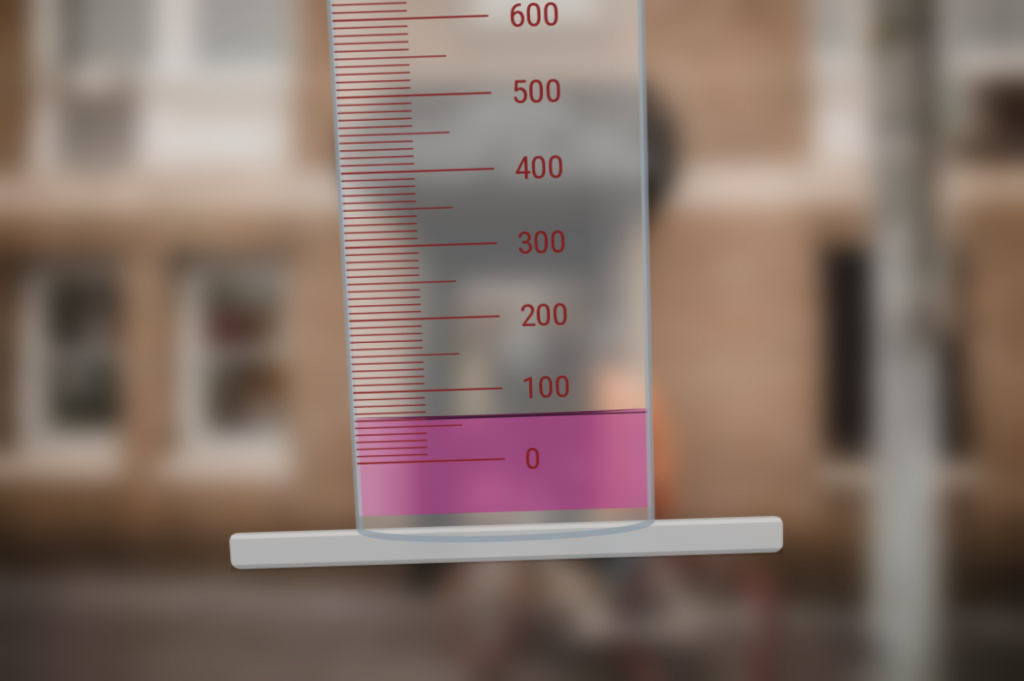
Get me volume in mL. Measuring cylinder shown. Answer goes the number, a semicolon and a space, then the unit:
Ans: 60; mL
